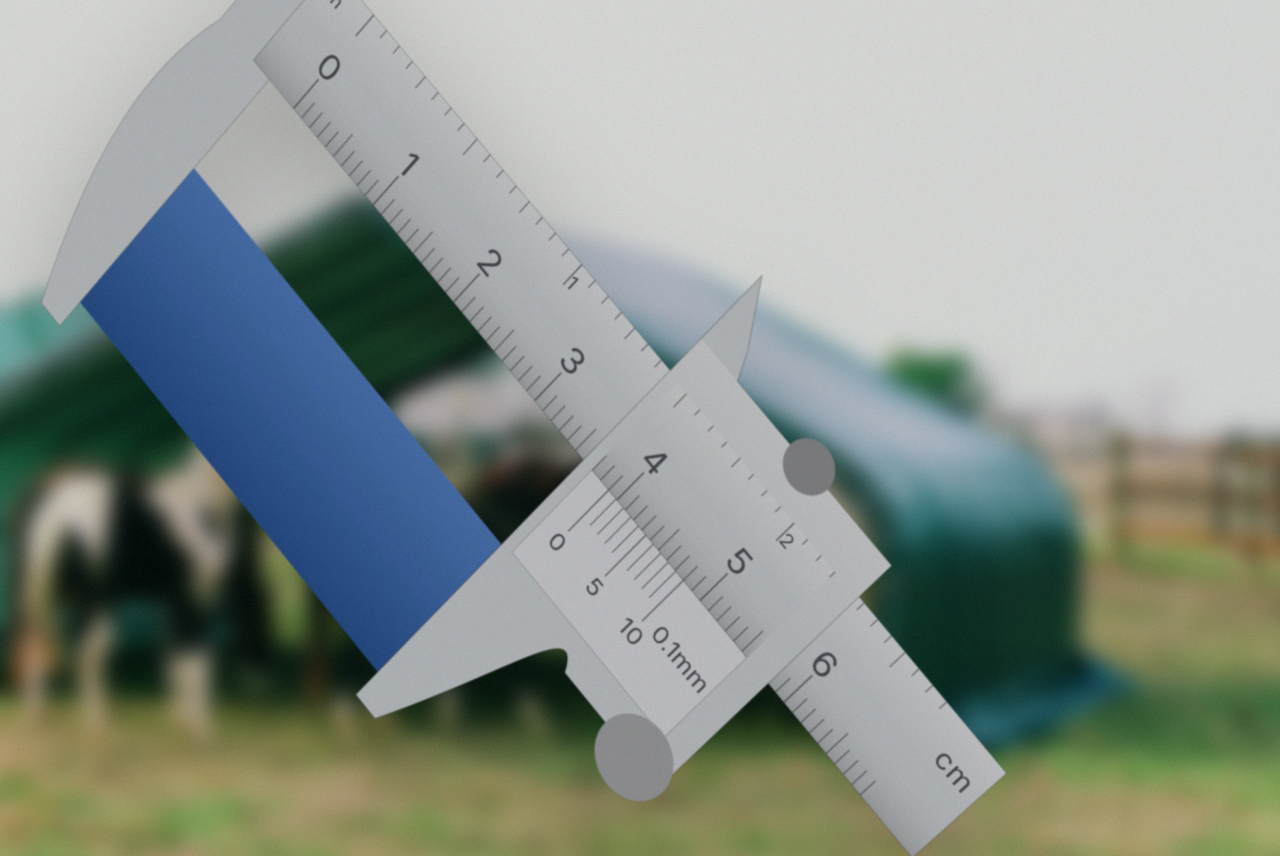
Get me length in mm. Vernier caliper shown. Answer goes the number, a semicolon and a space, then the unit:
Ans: 39.0; mm
